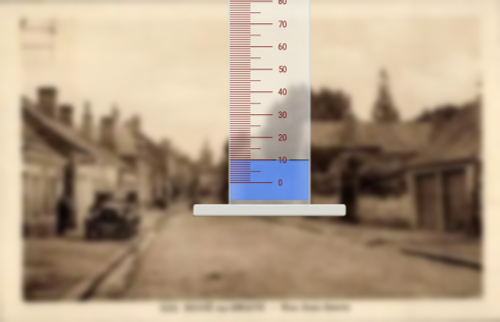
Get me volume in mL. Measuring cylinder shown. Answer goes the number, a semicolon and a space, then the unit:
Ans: 10; mL
